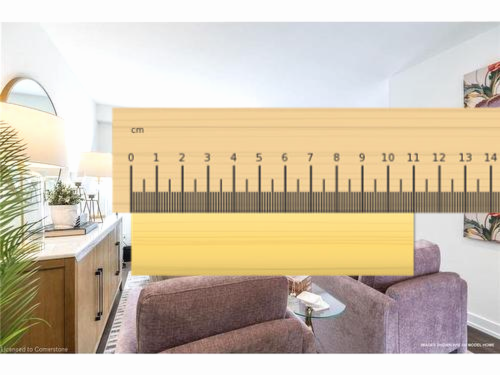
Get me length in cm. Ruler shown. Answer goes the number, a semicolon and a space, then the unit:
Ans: 11; cm
